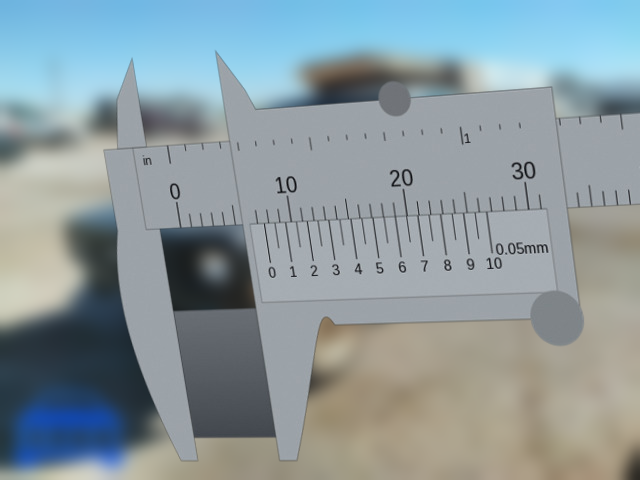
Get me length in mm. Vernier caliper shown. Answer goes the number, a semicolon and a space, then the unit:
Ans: 7.6; mm
